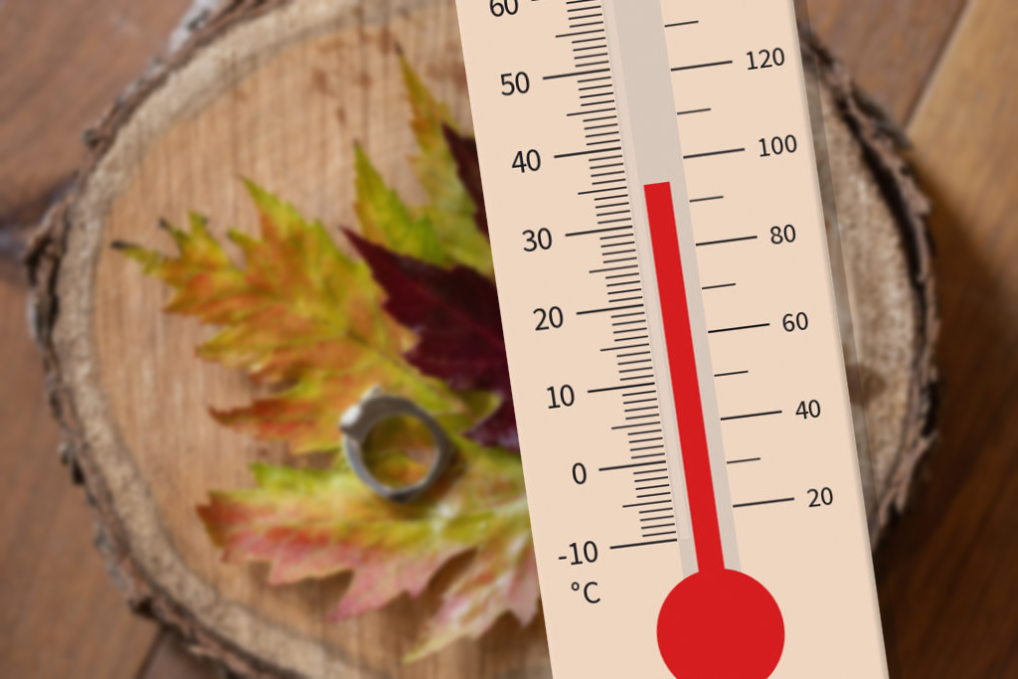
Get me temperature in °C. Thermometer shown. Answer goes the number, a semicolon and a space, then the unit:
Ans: 35; °C
